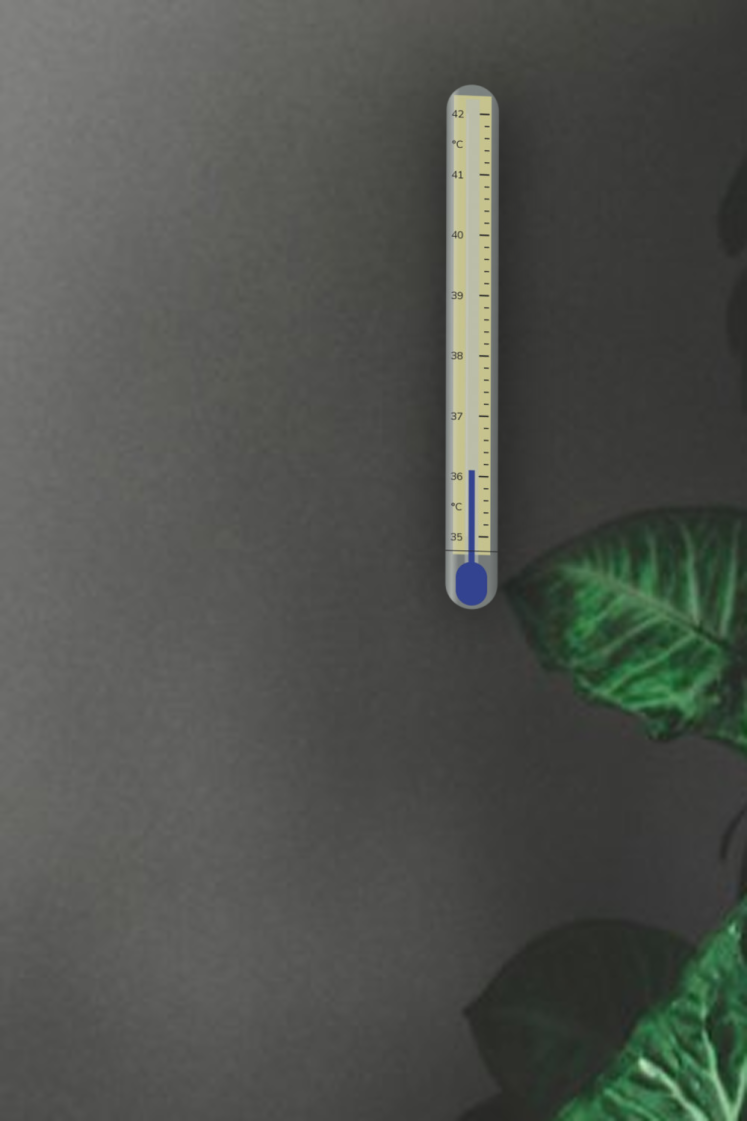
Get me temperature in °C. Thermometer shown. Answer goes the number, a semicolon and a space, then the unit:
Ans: 36.1; °C
